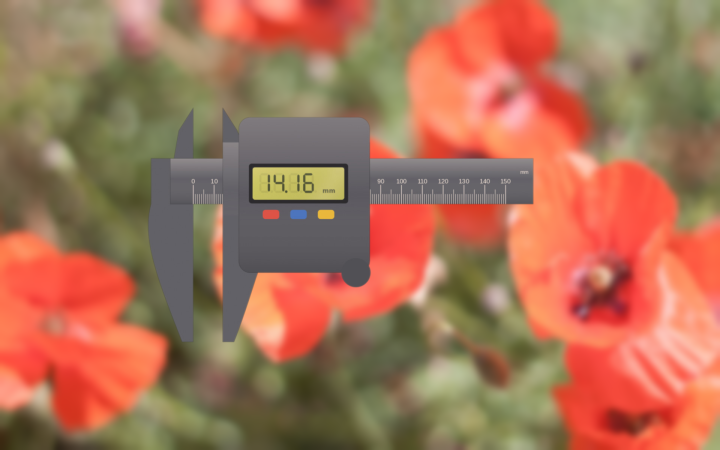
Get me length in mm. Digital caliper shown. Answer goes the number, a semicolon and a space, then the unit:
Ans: 14.16; mm
